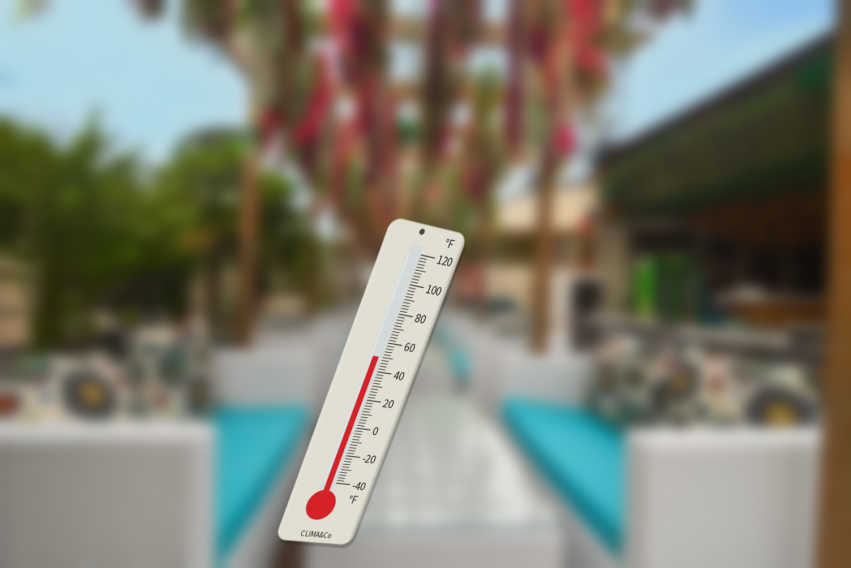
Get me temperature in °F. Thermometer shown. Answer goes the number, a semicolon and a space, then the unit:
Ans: 50; °F
